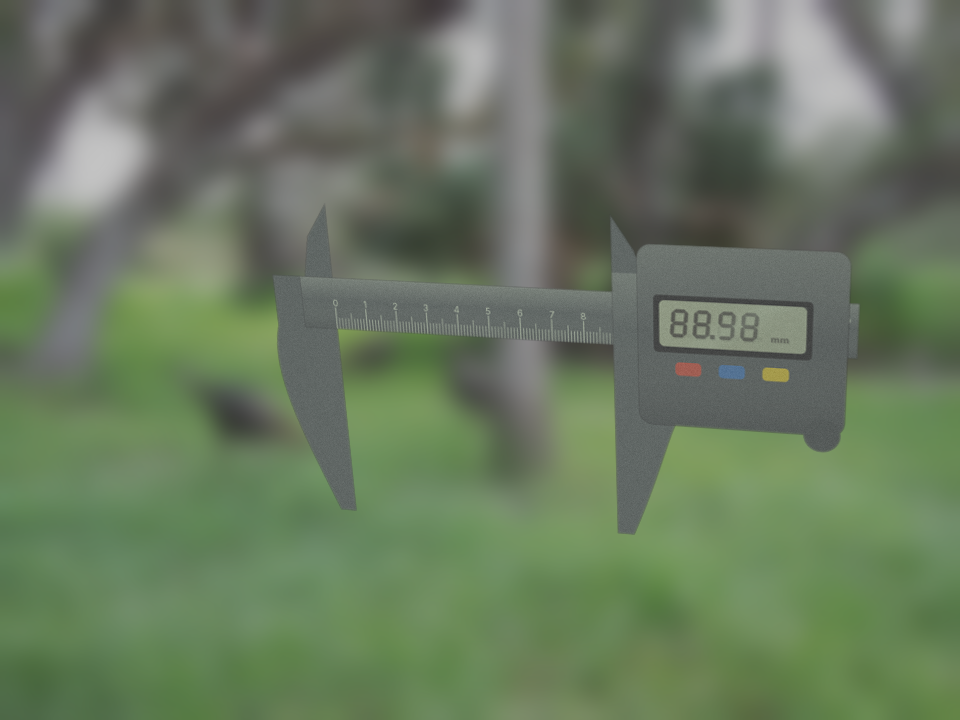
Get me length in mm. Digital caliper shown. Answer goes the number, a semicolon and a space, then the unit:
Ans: 88.98; mm
